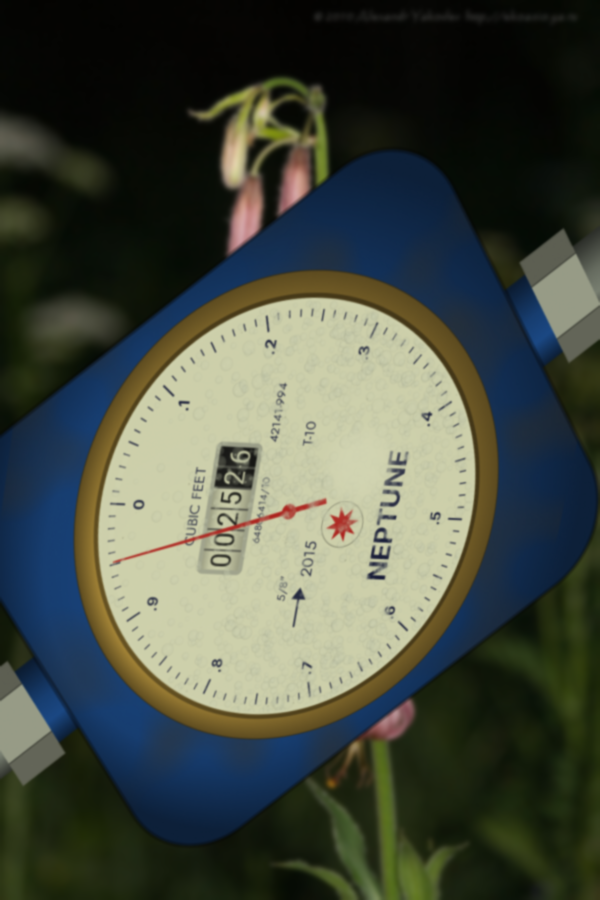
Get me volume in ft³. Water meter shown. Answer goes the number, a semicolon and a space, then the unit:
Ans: 2525.95; ft³
